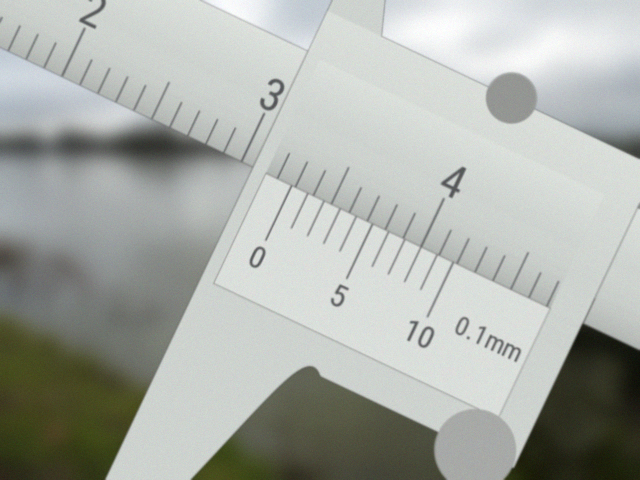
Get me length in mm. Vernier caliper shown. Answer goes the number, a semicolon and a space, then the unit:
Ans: 32.8; mm
